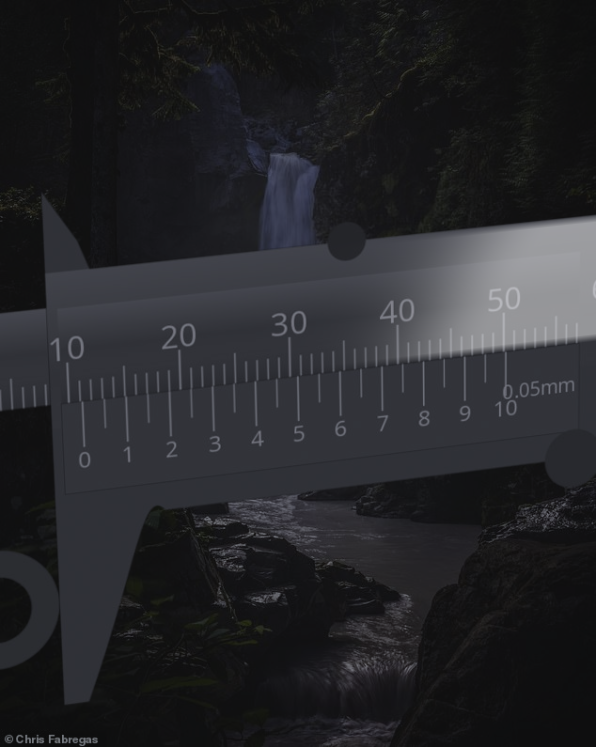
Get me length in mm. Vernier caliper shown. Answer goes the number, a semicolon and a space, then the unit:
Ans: 11.2; mm
